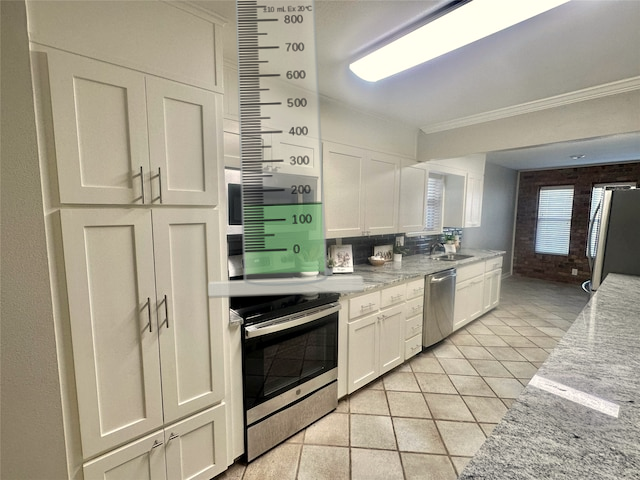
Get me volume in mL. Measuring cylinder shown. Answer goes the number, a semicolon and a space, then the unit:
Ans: 150; mL
